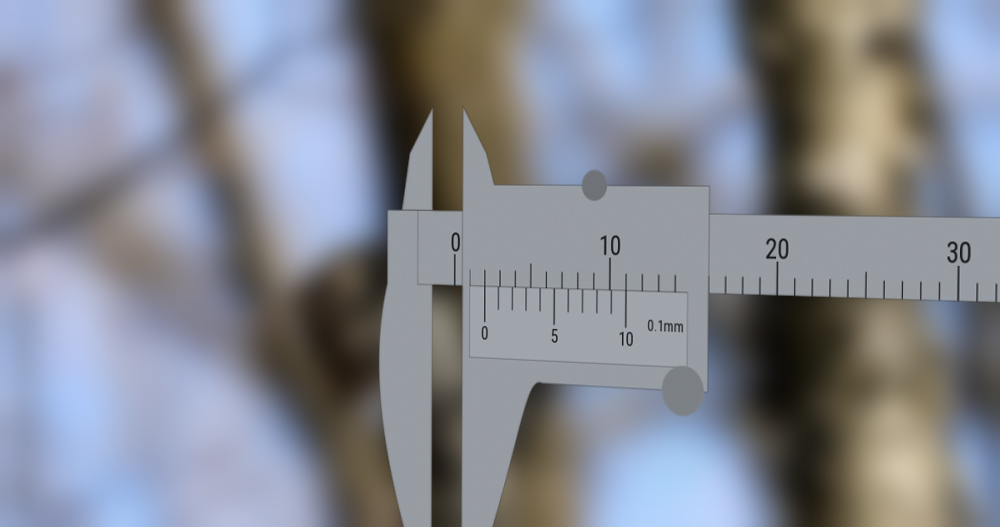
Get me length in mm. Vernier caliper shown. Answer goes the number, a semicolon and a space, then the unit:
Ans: 2.0; mm
